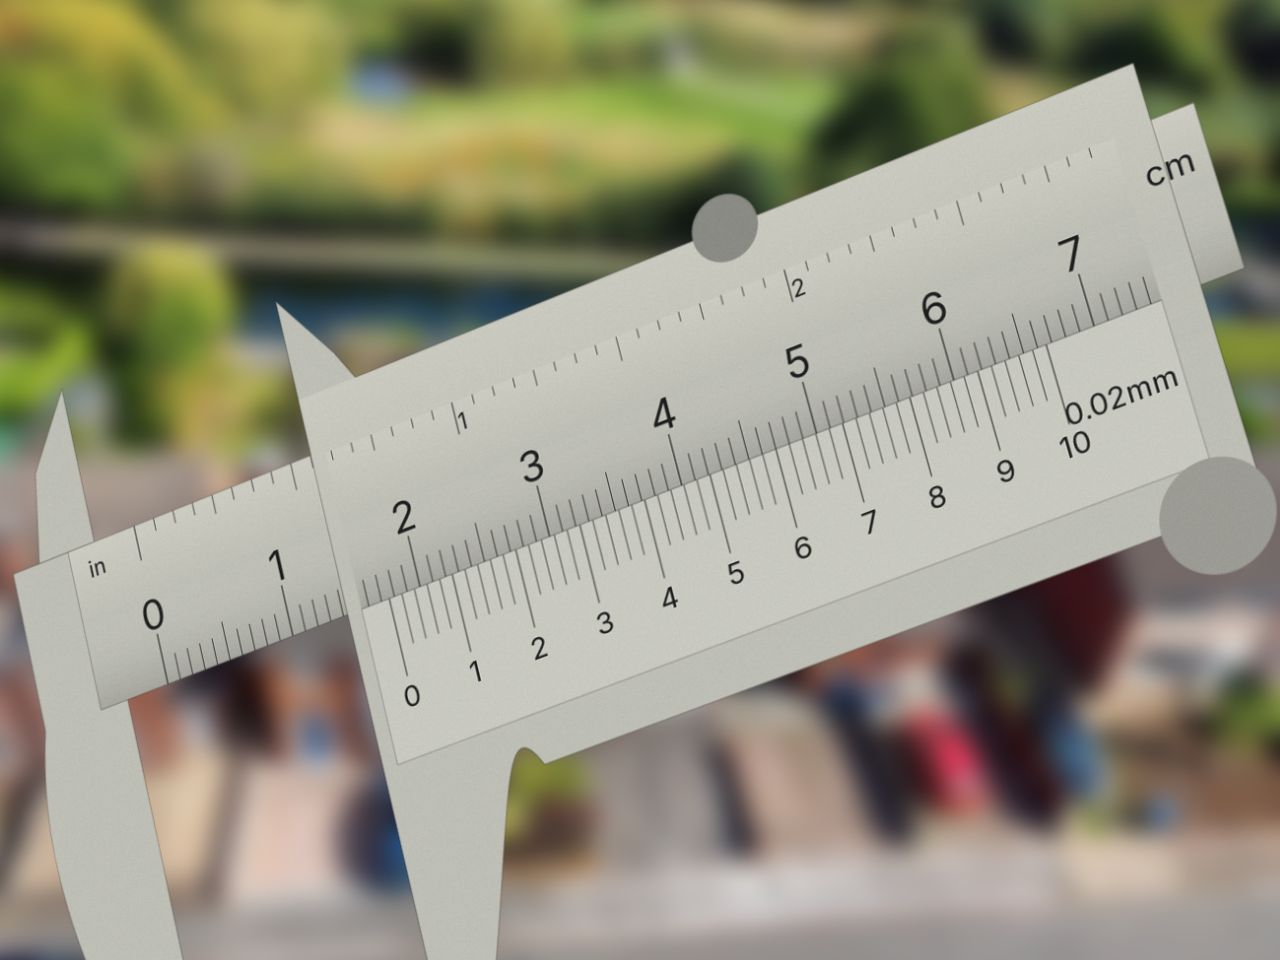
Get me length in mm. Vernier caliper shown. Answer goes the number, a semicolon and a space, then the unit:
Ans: 17.6; mm
